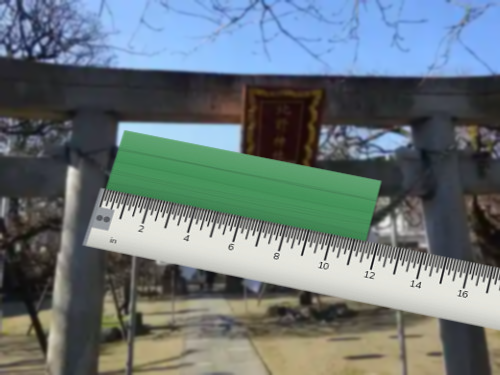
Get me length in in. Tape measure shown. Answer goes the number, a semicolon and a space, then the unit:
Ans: 11.5; in
